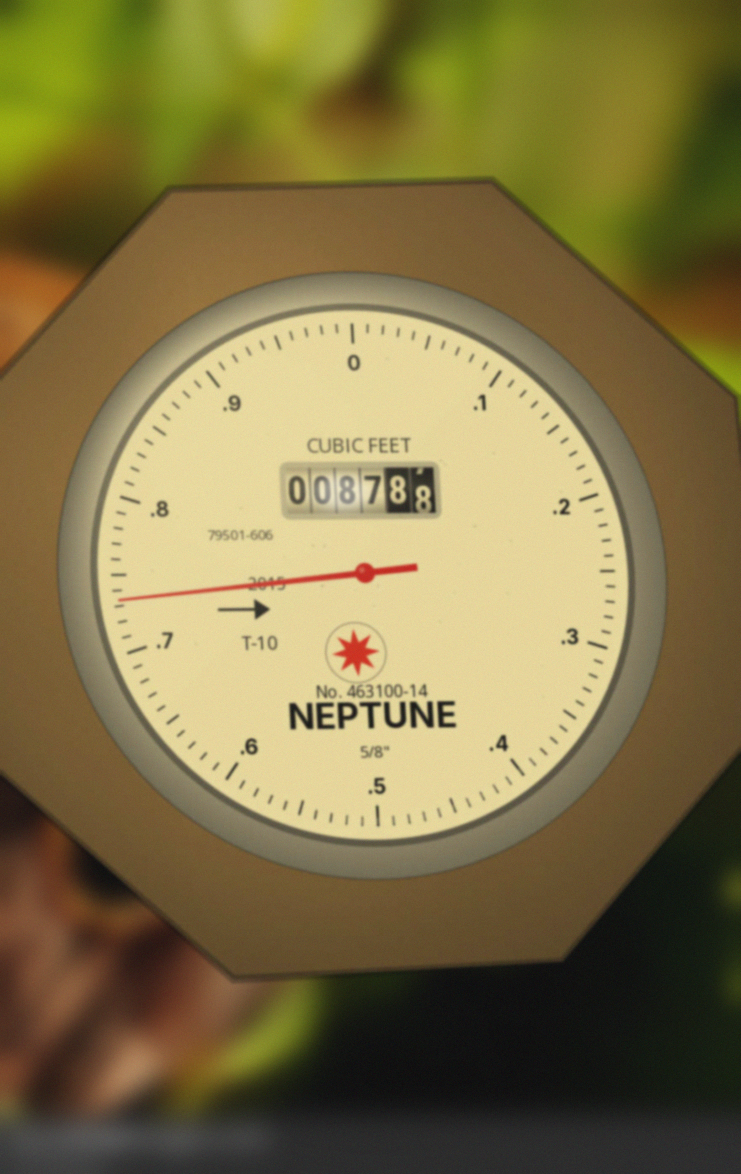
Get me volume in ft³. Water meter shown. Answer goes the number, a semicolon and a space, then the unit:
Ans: 8787.73; ft³
